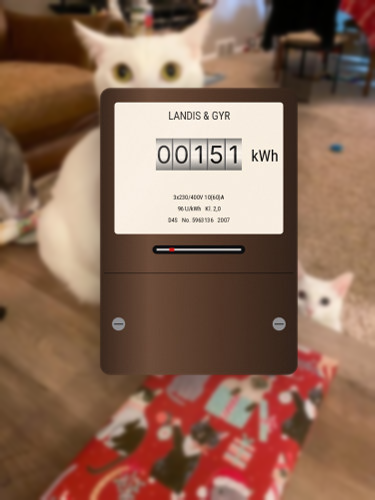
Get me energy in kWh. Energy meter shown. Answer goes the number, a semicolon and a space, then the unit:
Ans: 151; kWh
